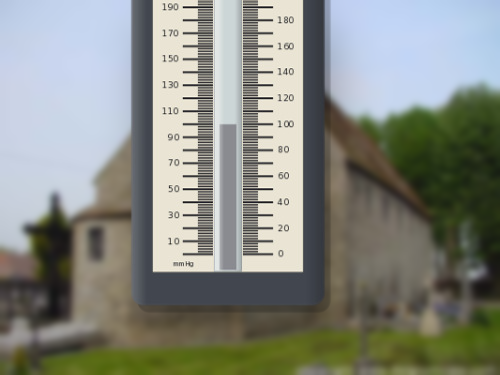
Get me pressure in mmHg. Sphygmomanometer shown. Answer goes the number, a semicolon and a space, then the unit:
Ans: 100; mmHg
